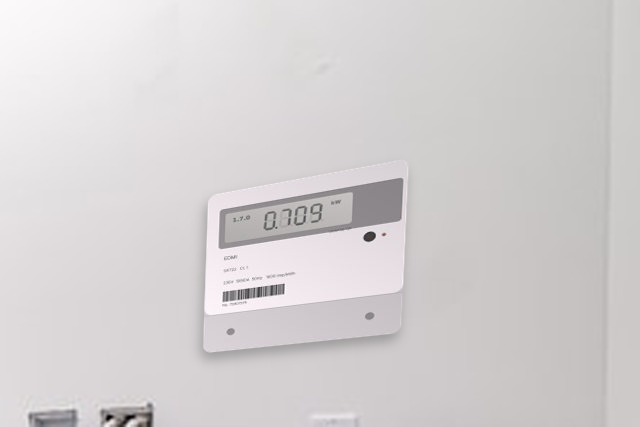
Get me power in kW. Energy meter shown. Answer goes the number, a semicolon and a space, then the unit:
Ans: 0.709; kW
